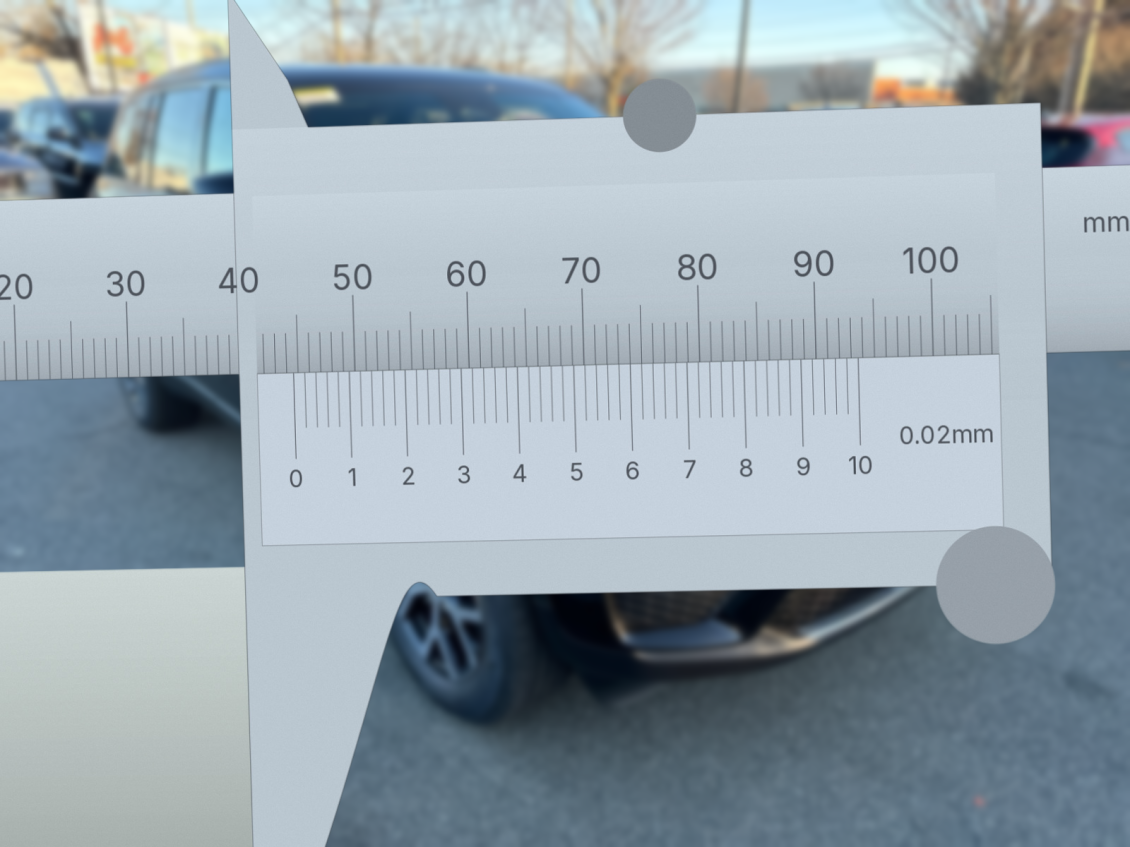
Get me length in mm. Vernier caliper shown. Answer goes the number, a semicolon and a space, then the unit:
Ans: 44.6; mm
